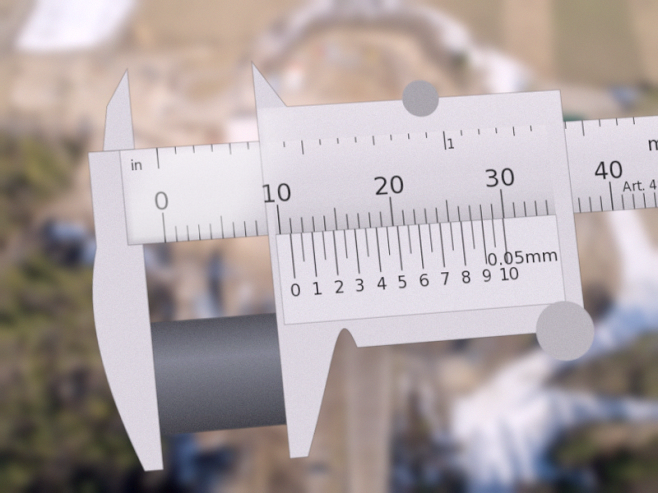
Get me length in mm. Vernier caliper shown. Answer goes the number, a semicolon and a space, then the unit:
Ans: 10.9; mm
